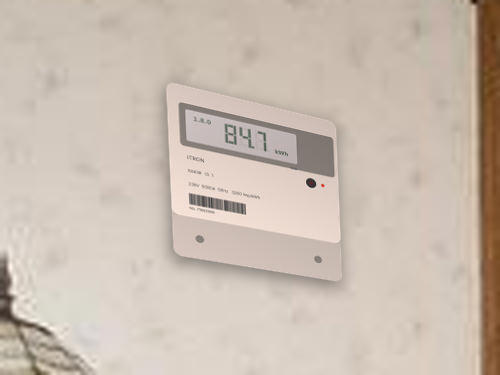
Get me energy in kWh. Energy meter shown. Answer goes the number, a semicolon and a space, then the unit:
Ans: 84.7; kWh
